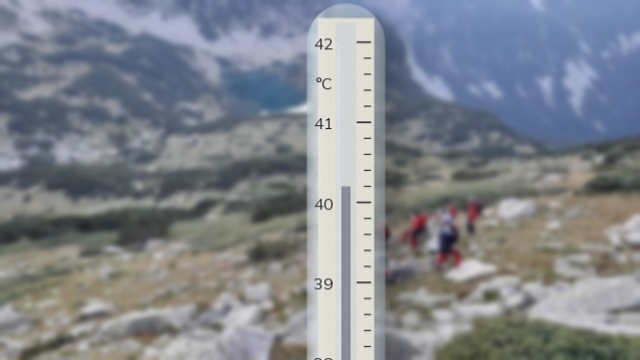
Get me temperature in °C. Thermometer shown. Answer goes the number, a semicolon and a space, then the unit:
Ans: 40.2; °C
